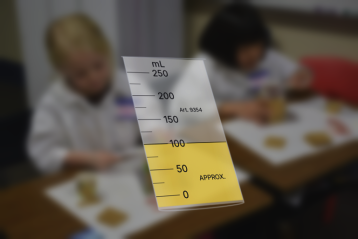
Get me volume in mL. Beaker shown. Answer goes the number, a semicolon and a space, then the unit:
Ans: 100; mL
